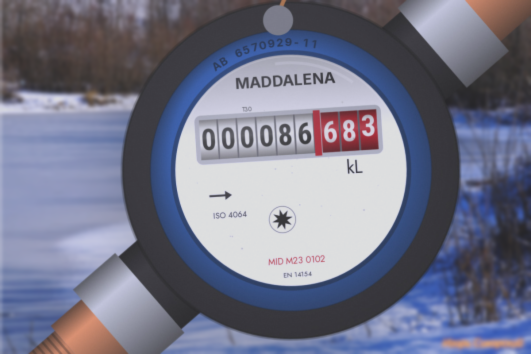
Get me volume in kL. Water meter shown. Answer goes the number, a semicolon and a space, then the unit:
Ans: 86.683; kL
